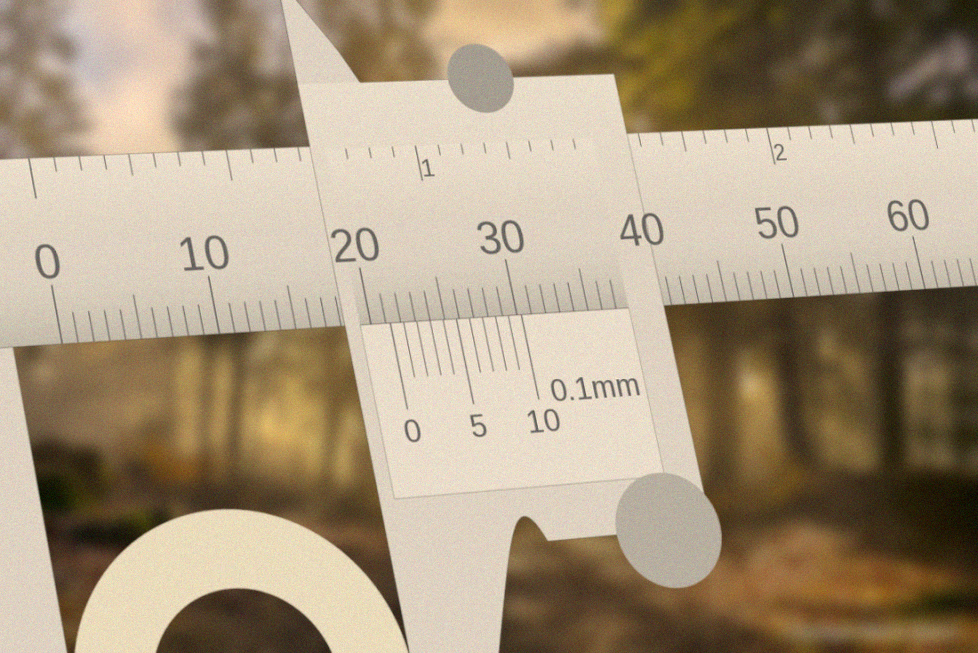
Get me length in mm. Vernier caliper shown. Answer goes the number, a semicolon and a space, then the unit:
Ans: 21.3; mm
